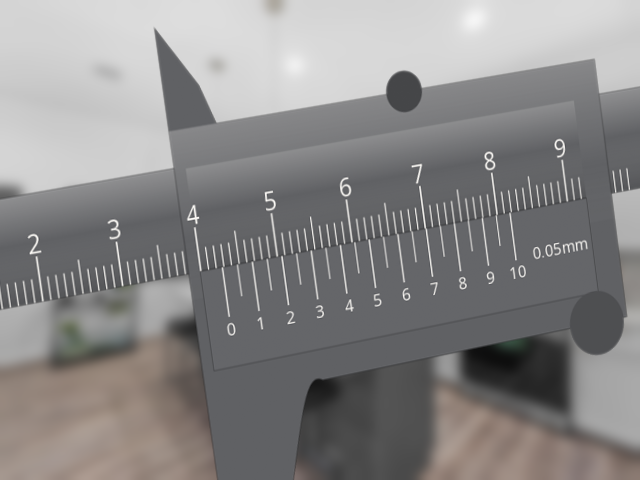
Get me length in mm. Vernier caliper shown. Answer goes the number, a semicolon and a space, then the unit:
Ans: 42.8; mm
